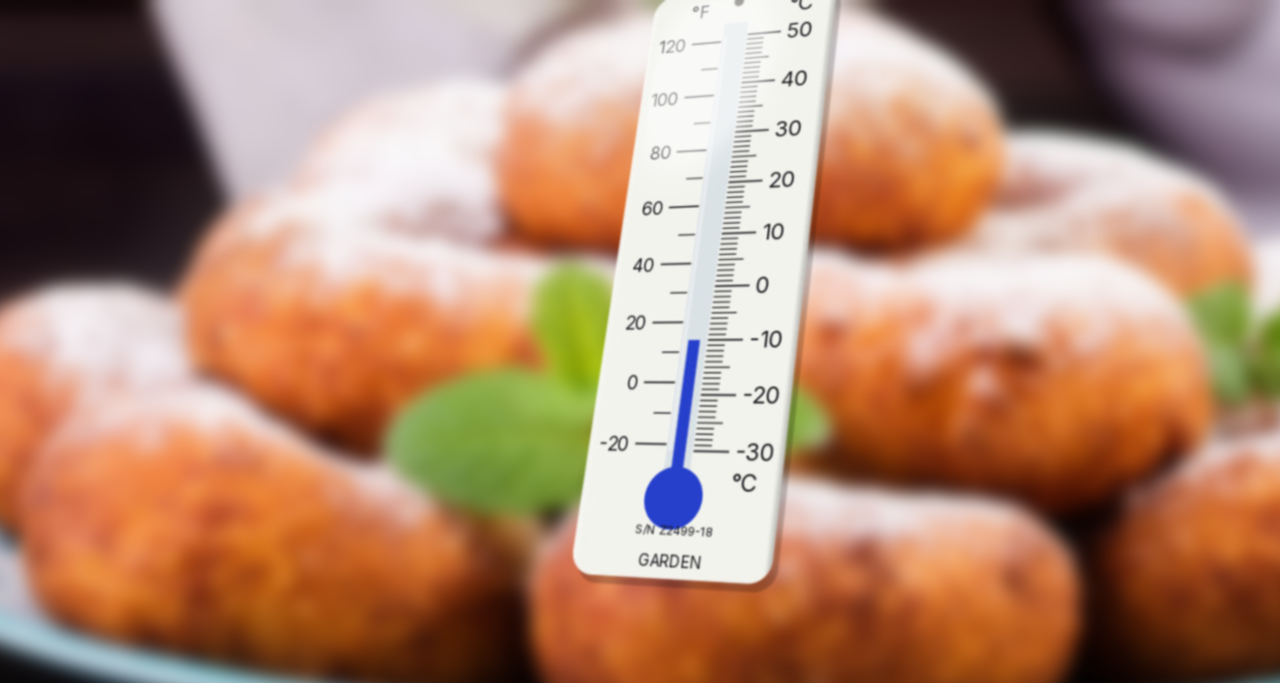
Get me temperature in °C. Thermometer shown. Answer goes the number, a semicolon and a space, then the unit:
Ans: -10; °C
